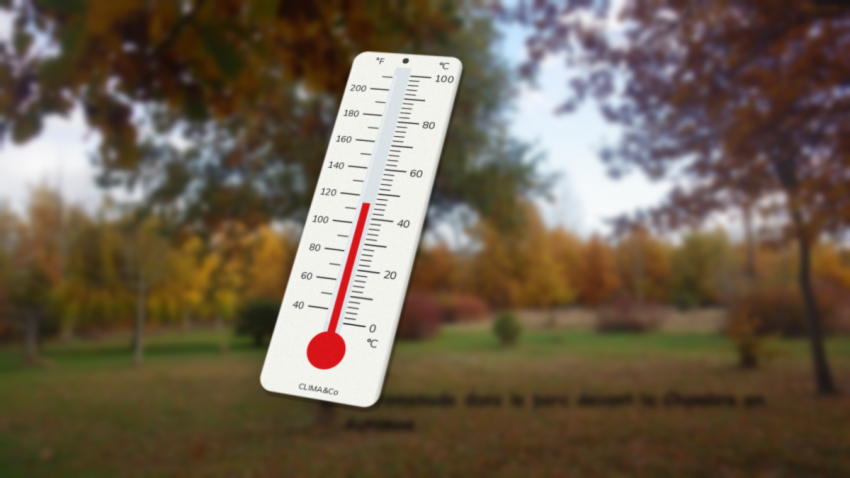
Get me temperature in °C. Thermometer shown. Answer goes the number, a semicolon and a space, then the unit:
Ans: 46; °C
